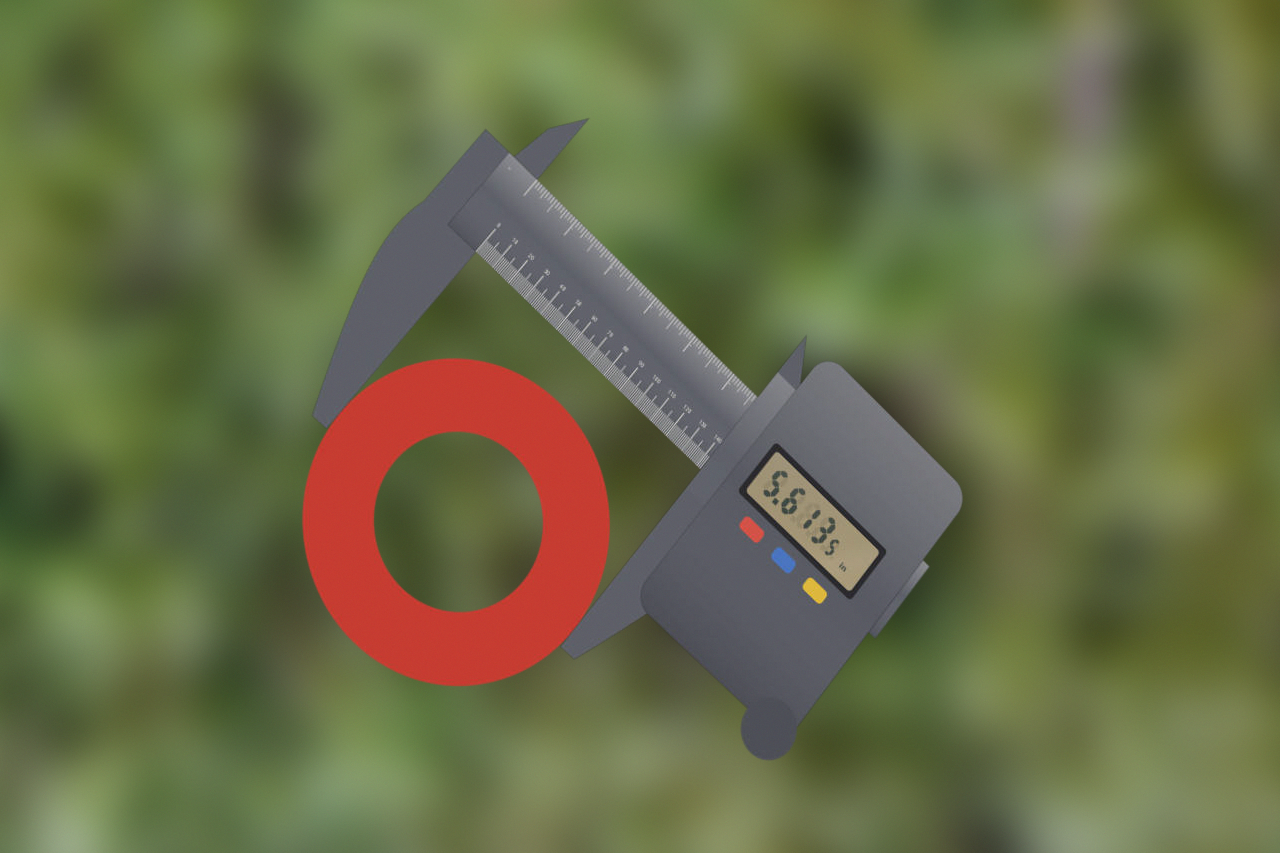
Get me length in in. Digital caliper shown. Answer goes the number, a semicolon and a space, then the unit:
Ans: 5.6135; in
